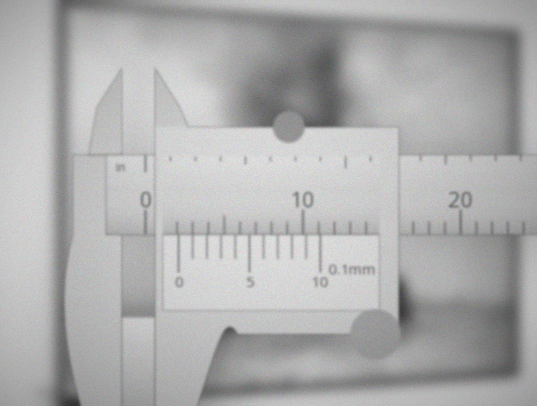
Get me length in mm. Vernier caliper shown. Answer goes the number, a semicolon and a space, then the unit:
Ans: 2.1; mm
